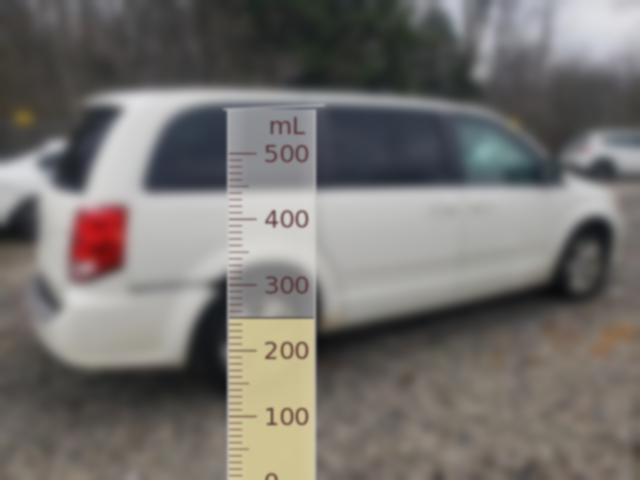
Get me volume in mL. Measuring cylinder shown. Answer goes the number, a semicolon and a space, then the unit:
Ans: 250; mL
